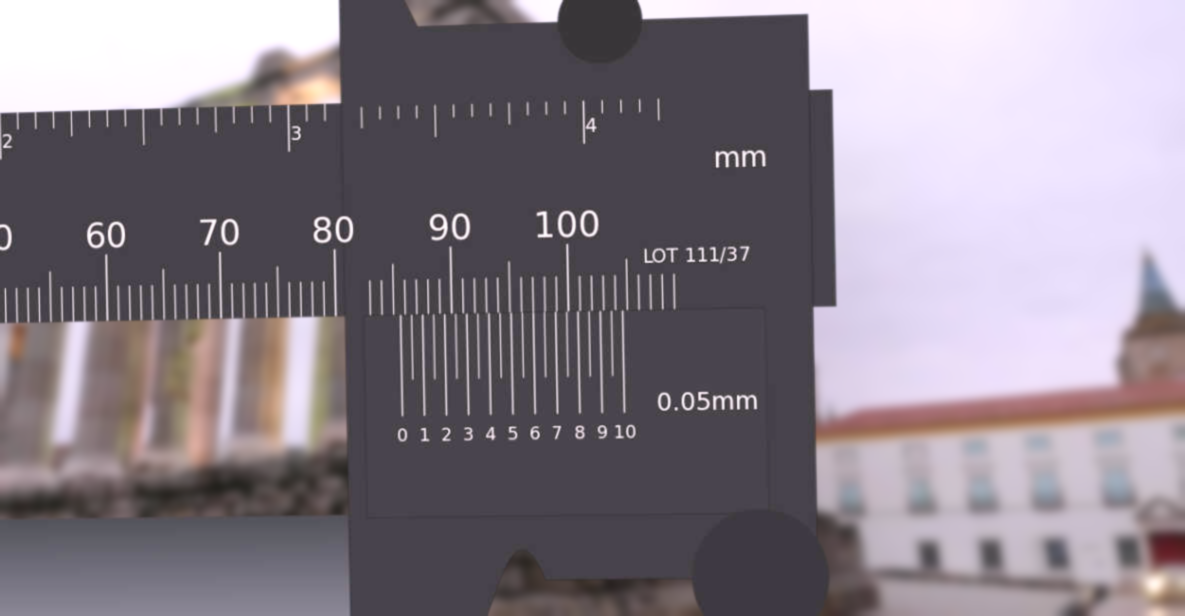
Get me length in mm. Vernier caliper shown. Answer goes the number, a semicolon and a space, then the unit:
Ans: 85.6; mm
